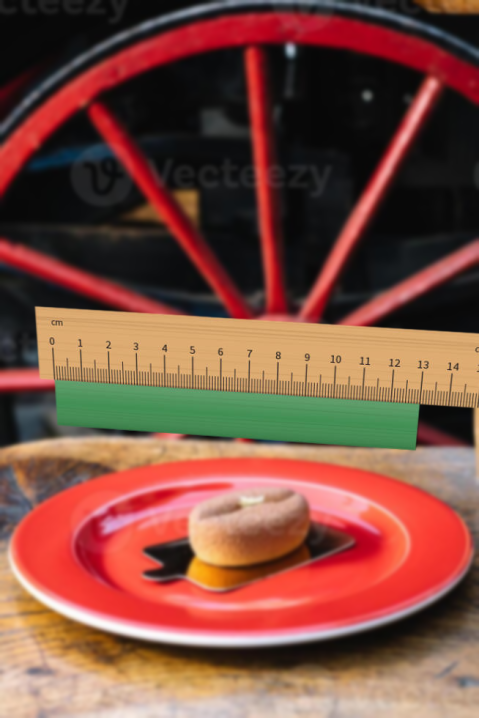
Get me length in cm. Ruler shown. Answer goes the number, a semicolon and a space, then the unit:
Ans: 13; cm
